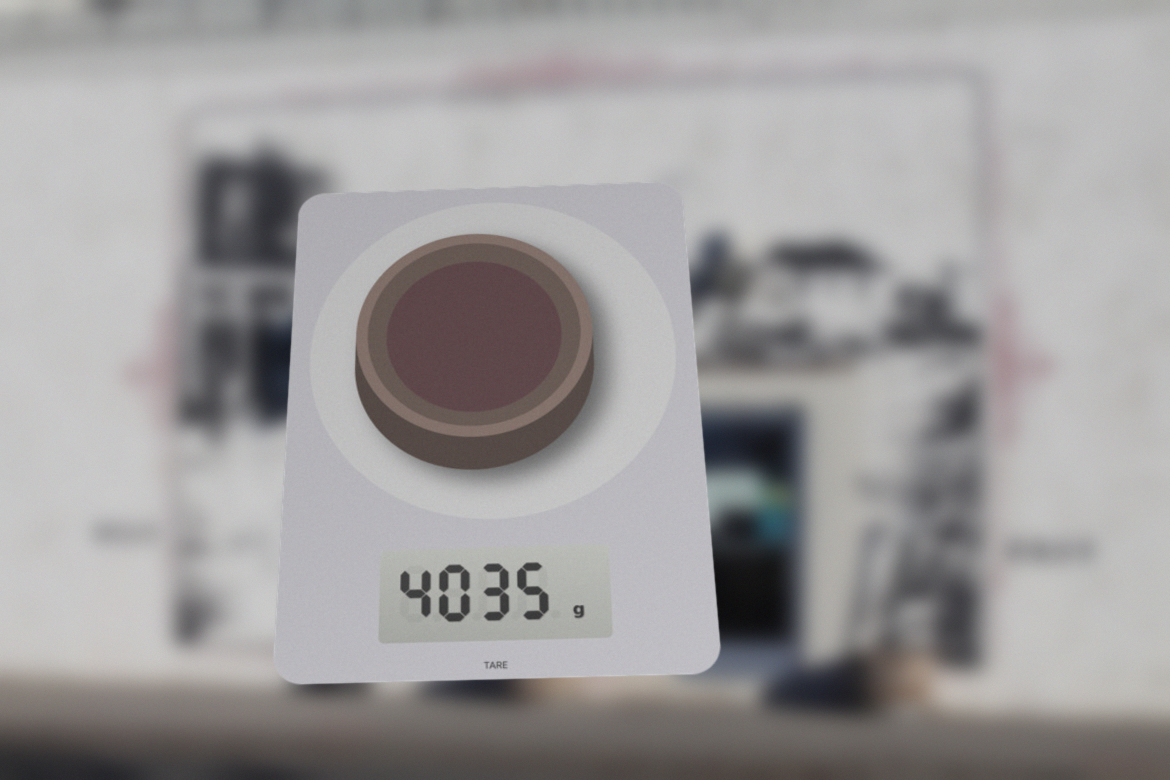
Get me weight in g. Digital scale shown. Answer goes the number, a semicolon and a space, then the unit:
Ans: 4035; g
